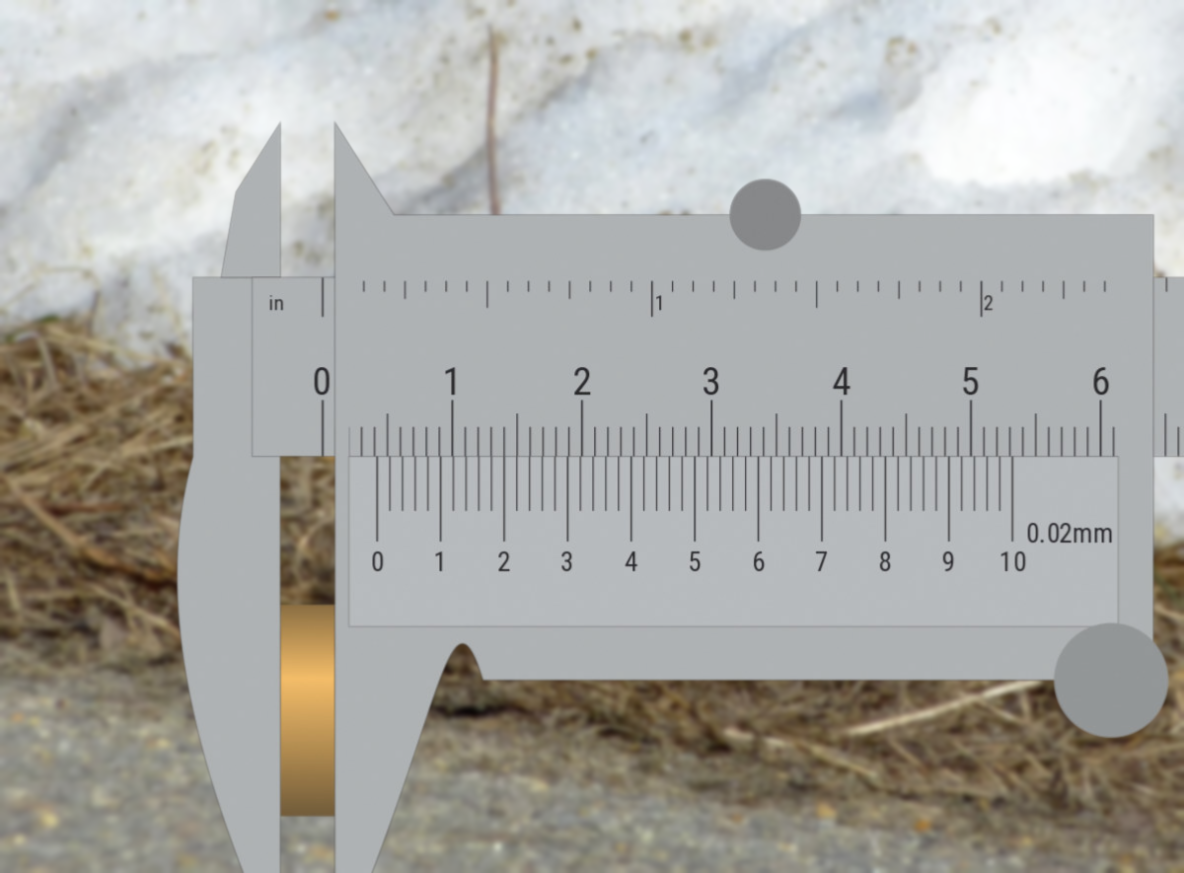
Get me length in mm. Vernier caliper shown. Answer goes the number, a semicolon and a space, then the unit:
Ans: 4.2; mm
